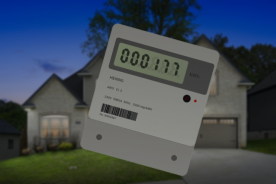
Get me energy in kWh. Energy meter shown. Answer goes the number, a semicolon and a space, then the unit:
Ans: 177; kWh
